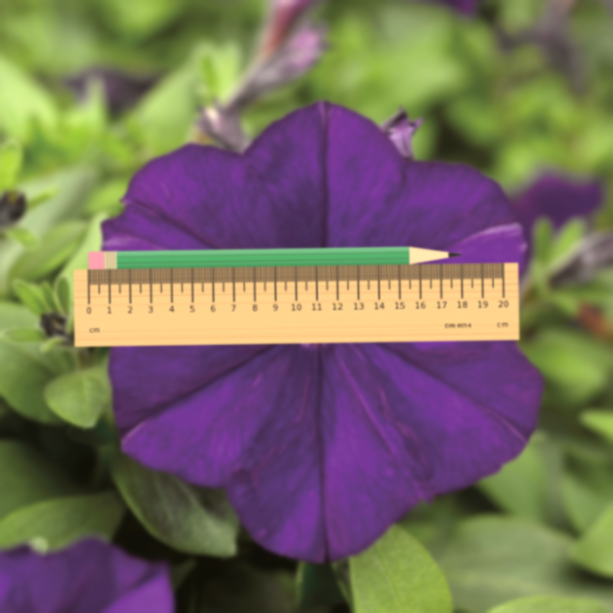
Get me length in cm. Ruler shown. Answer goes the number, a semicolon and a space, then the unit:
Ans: 18; cm
